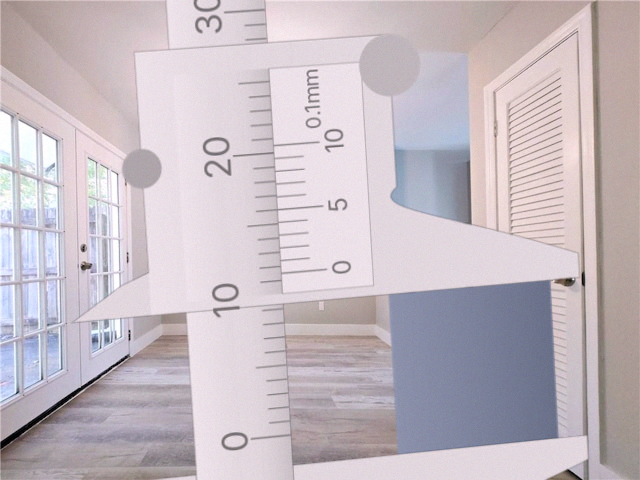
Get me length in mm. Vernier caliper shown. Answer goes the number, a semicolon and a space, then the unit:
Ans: 11.5; mm
